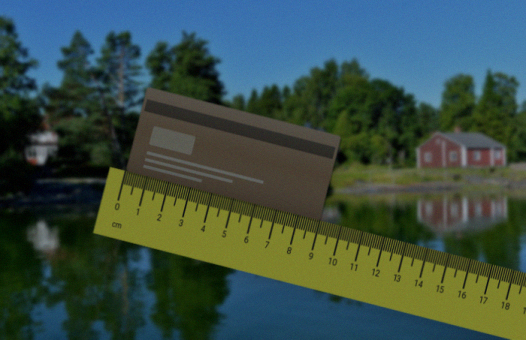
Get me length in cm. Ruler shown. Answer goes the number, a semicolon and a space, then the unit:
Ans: 9; cm
